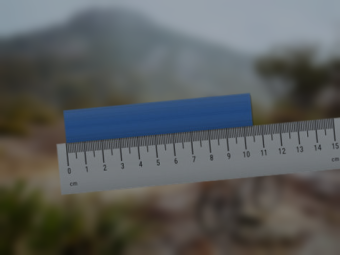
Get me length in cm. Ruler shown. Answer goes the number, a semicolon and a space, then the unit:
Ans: 10.5; cm
